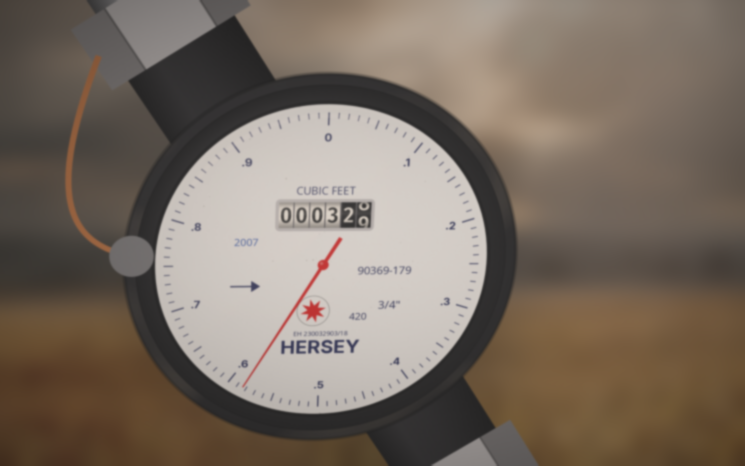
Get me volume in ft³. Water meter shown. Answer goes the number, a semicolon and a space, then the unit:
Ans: 328.58; ft³
